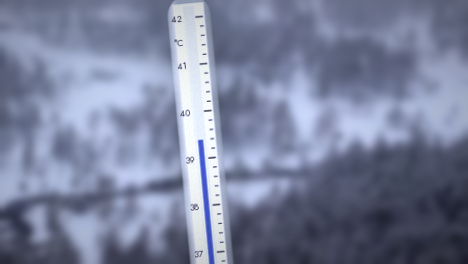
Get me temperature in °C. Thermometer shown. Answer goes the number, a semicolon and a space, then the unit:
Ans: 39.4; °C
